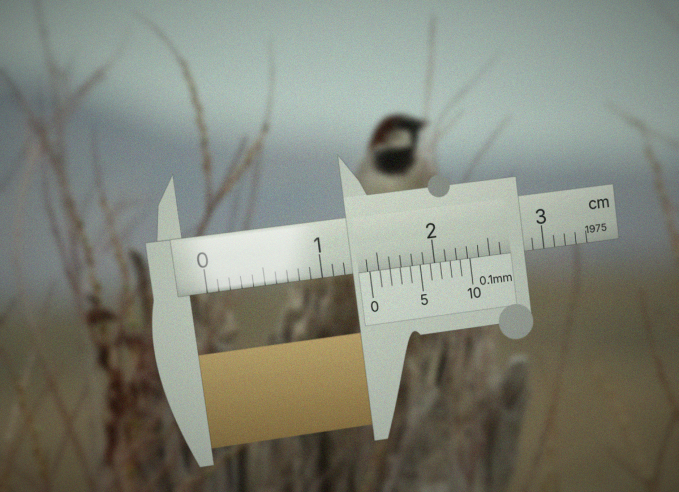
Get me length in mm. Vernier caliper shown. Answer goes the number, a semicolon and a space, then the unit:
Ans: 14.2; mm
